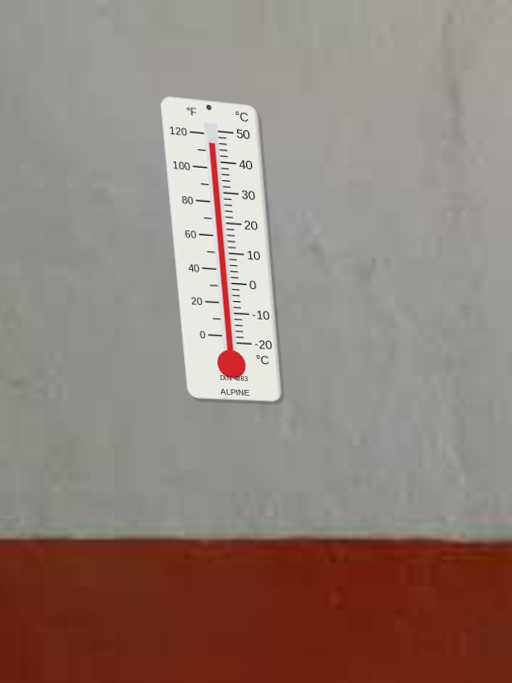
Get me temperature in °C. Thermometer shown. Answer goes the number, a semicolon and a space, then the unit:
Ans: 46; °C
